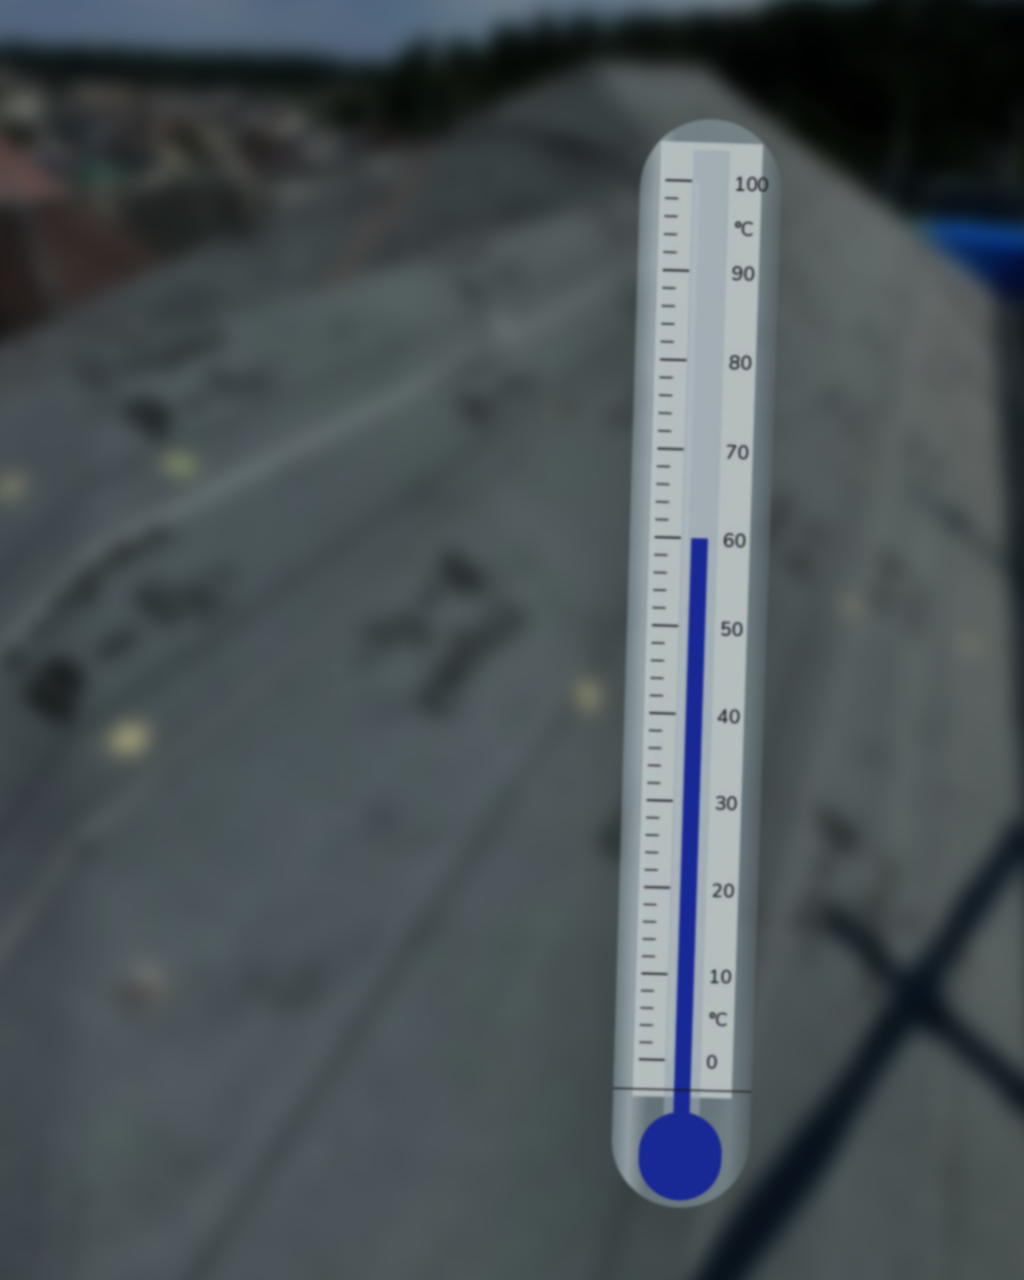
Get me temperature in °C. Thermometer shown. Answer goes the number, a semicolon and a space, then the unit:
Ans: 60; °C
